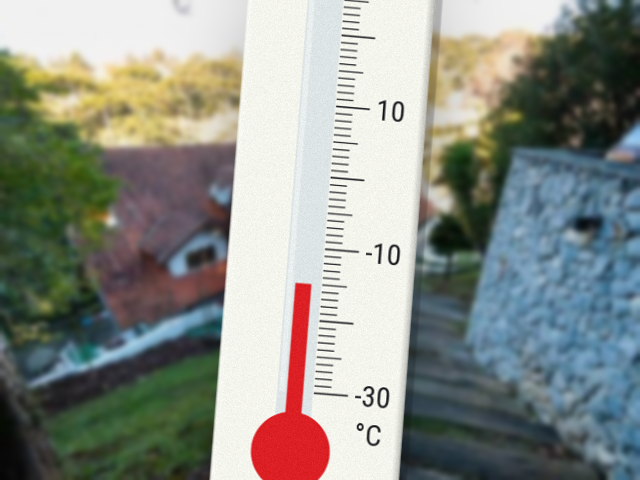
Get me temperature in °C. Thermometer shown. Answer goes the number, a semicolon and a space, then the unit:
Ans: -15; °C
